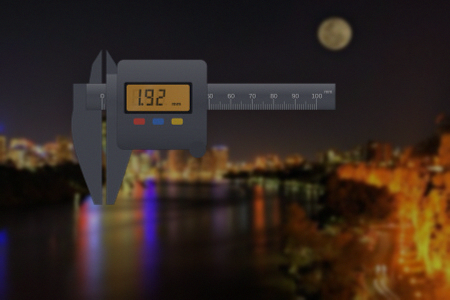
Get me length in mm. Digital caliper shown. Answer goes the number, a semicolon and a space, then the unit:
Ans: 1.92; mm
